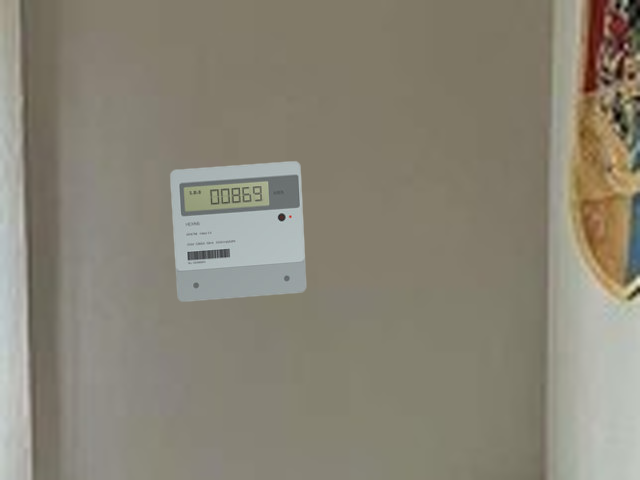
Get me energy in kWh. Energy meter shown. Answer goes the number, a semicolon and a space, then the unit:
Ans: 869; kWh
